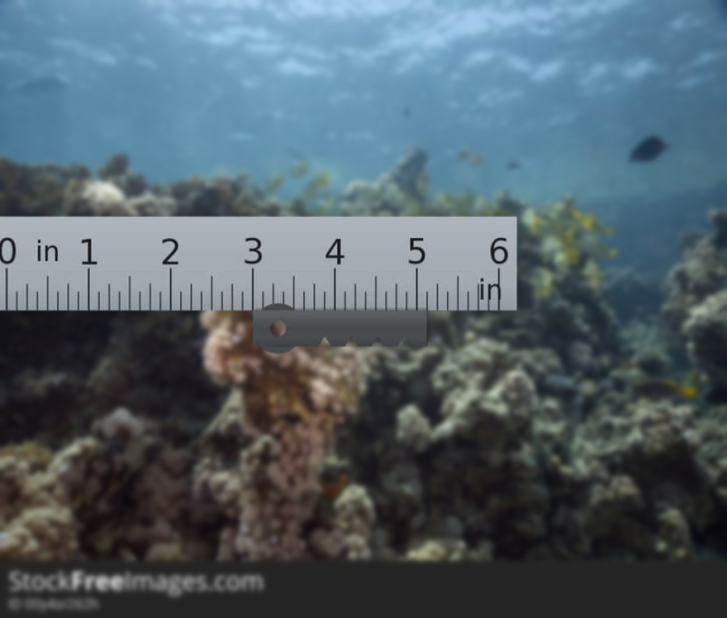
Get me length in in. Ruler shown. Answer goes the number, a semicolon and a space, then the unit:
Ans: 2.125; in
